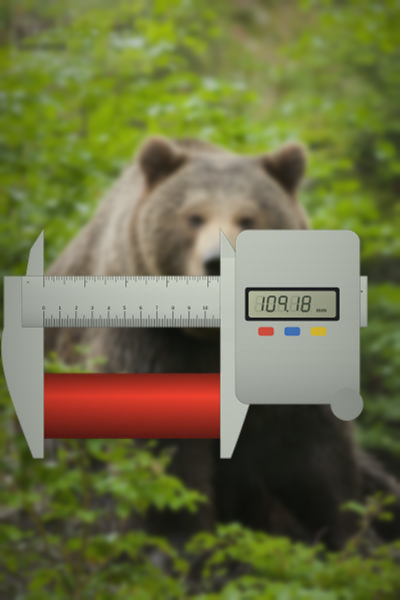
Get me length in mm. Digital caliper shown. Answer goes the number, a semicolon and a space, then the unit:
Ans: 109.18; mm
